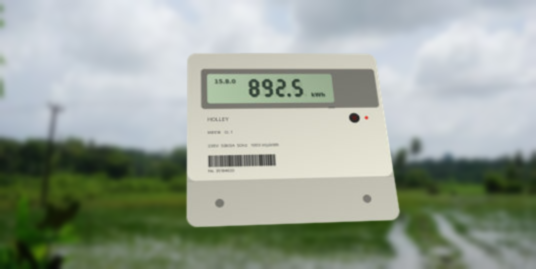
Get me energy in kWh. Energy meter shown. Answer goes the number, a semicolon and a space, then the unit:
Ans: 892.5; kWh
